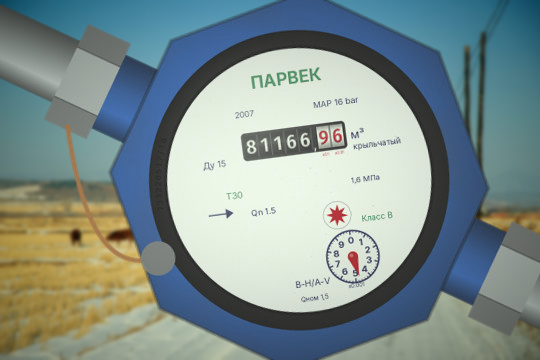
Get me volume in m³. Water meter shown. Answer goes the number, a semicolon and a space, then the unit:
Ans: 81166.964; m³
